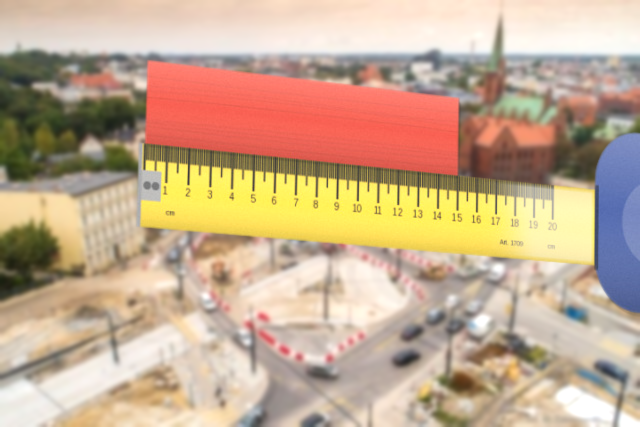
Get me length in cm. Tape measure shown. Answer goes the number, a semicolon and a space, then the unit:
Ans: 15; cm
